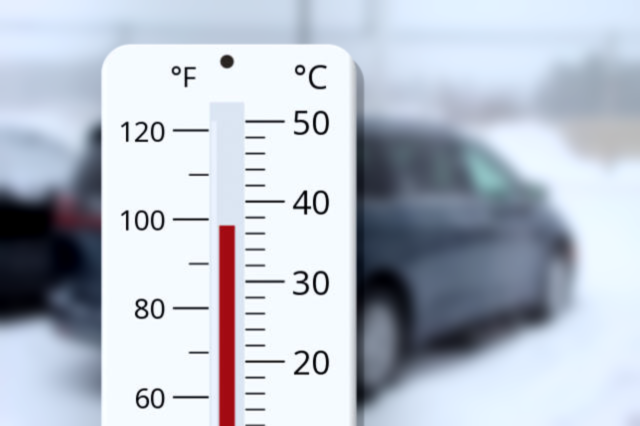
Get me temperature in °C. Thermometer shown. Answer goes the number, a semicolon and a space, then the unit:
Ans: 37; °C
